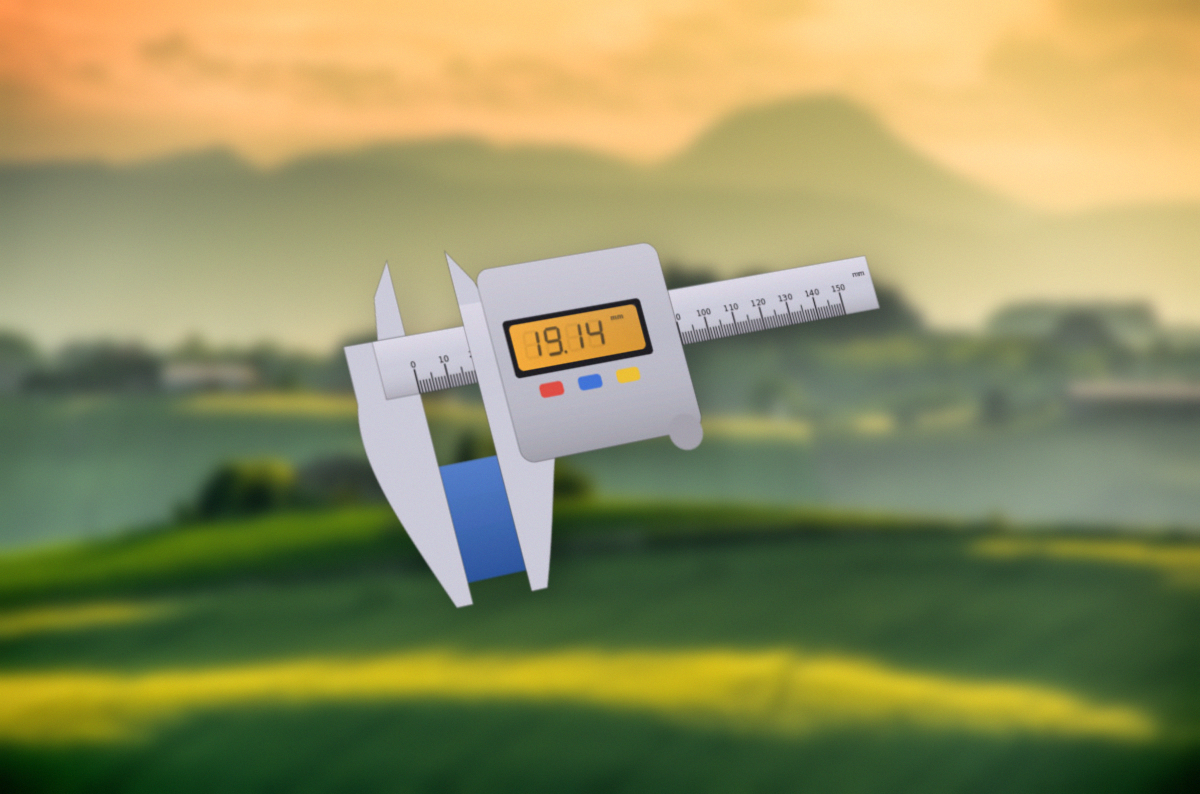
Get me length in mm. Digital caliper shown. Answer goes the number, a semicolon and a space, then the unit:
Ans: 19.14; mm
